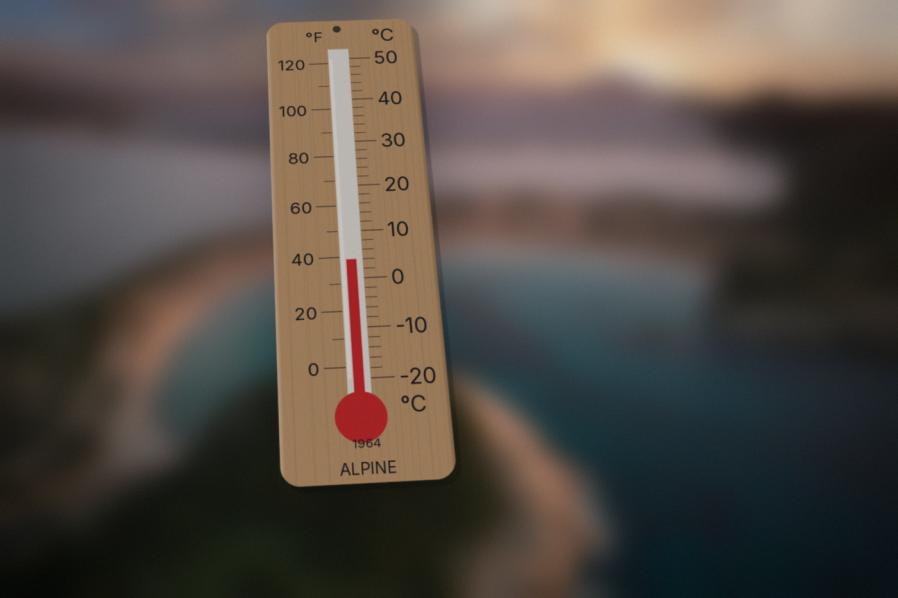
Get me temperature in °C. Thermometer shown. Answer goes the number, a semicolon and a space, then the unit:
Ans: 4; °C
